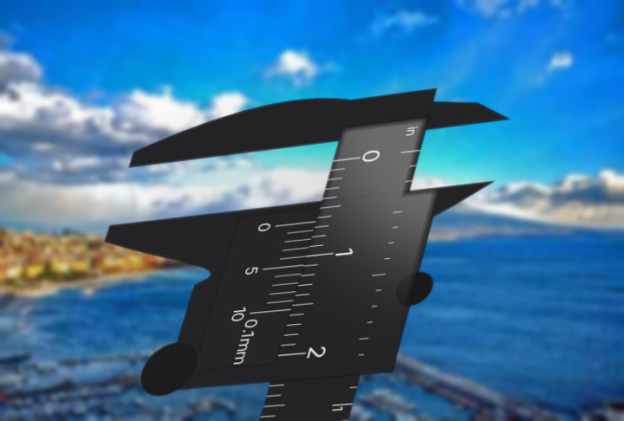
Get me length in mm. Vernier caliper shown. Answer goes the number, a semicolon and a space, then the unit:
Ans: 6.4; mm
